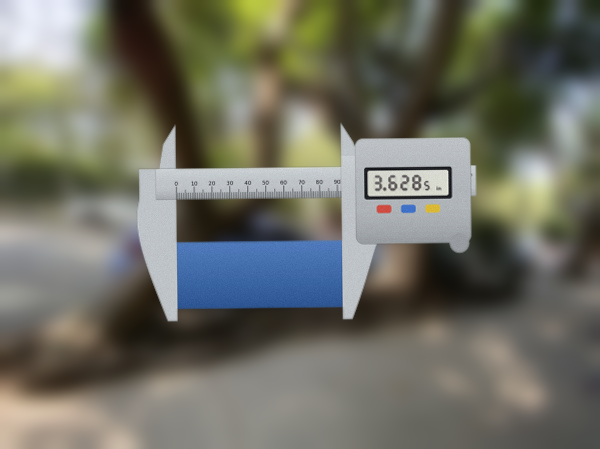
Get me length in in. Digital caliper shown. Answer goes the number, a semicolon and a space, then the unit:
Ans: 3.6285; in
